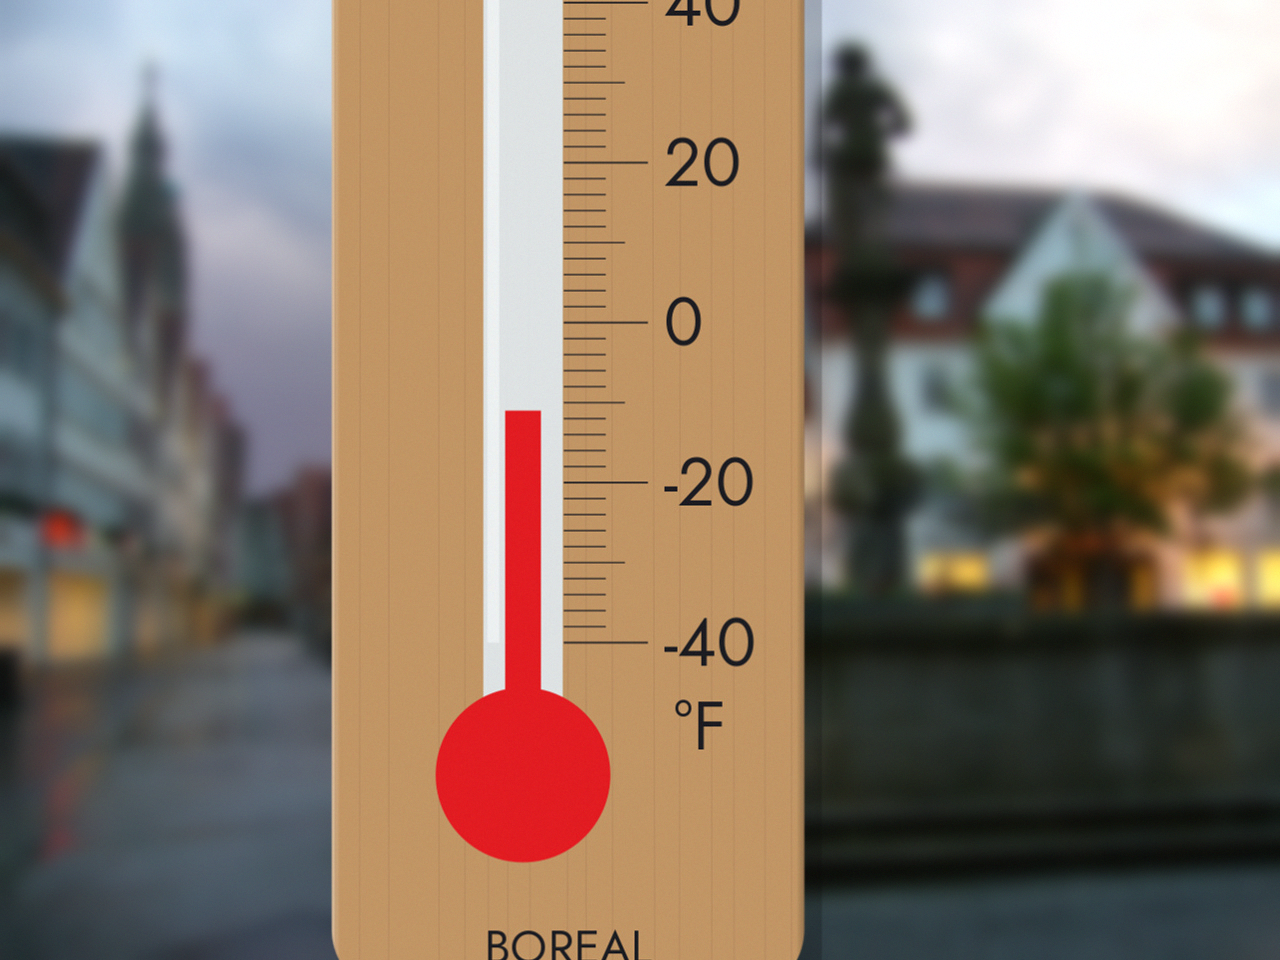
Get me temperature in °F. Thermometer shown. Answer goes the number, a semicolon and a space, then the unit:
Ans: -11; °F
